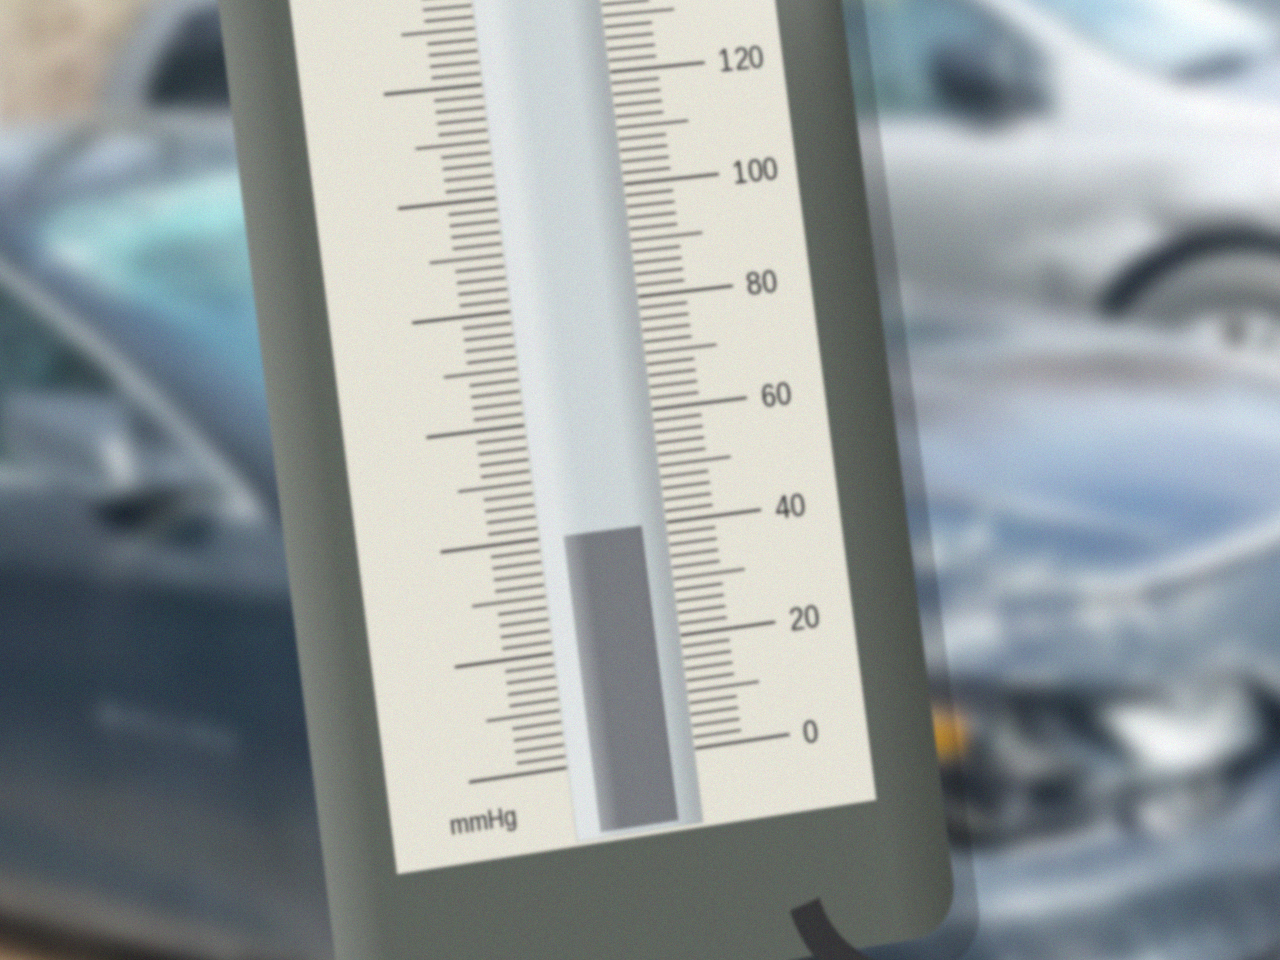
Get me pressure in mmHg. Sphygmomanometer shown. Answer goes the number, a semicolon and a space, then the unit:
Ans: 40; mmHg
